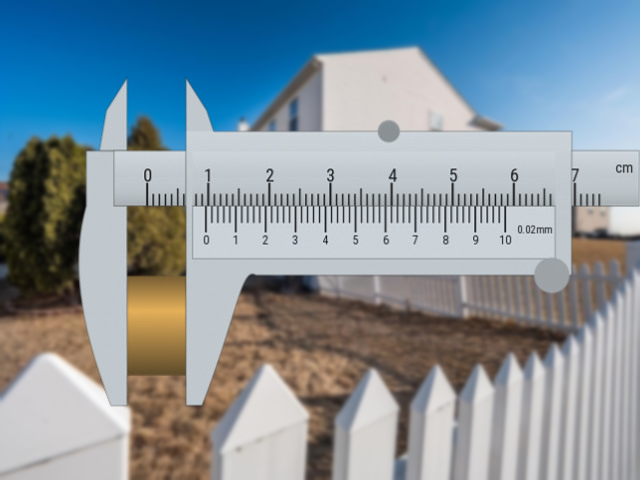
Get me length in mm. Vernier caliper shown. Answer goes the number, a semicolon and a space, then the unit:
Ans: 9.6; mm
